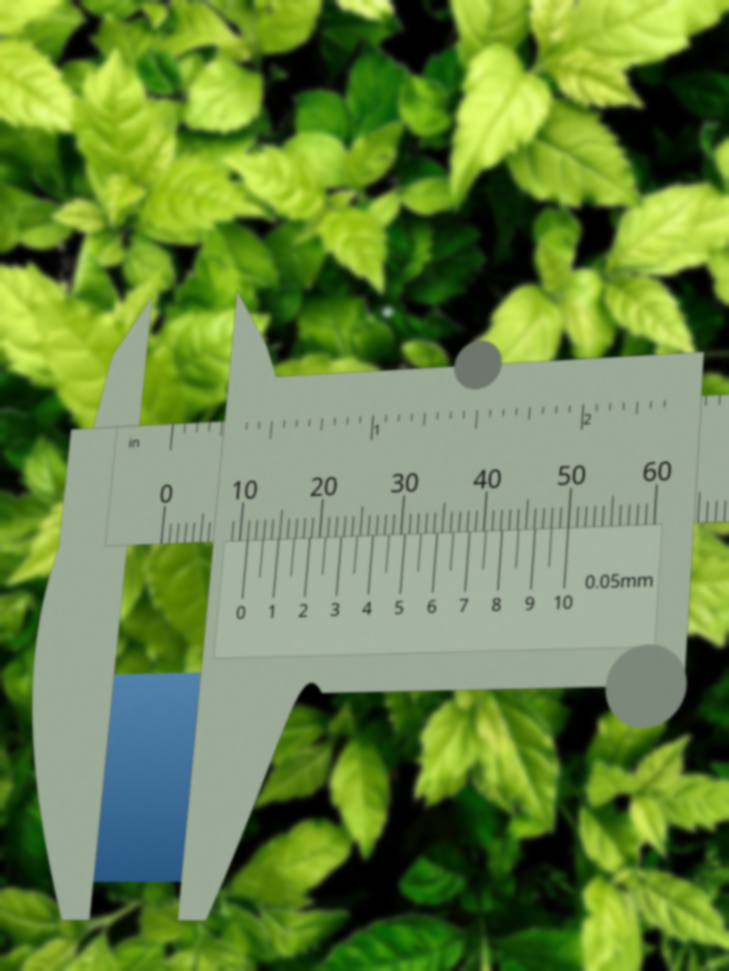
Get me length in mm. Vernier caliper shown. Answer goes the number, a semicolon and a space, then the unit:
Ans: 11.0; mm
